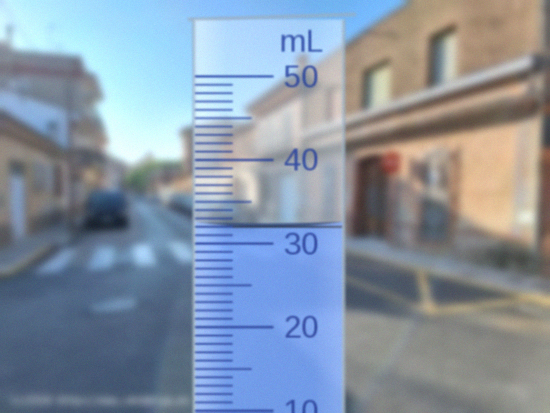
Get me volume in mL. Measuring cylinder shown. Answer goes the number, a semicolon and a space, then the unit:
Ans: 32; mL
